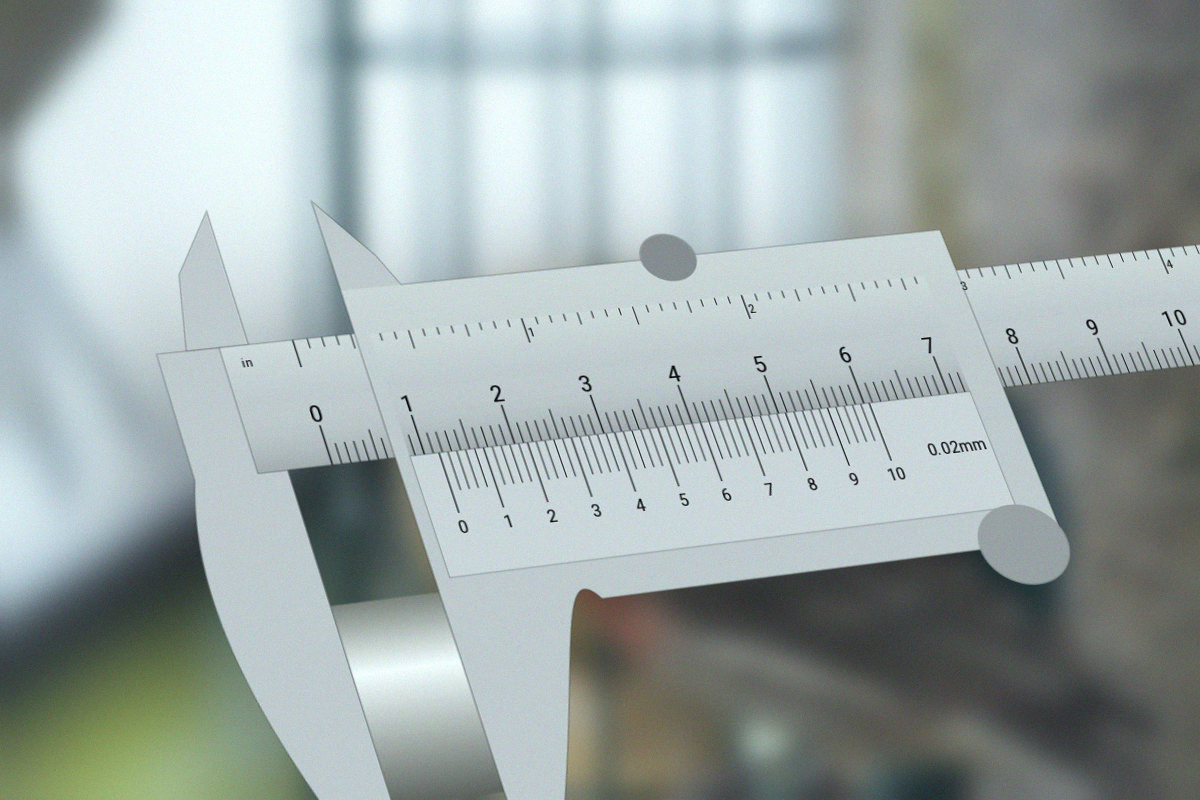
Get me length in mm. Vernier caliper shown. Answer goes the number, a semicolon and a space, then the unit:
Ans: 11.6; mm
